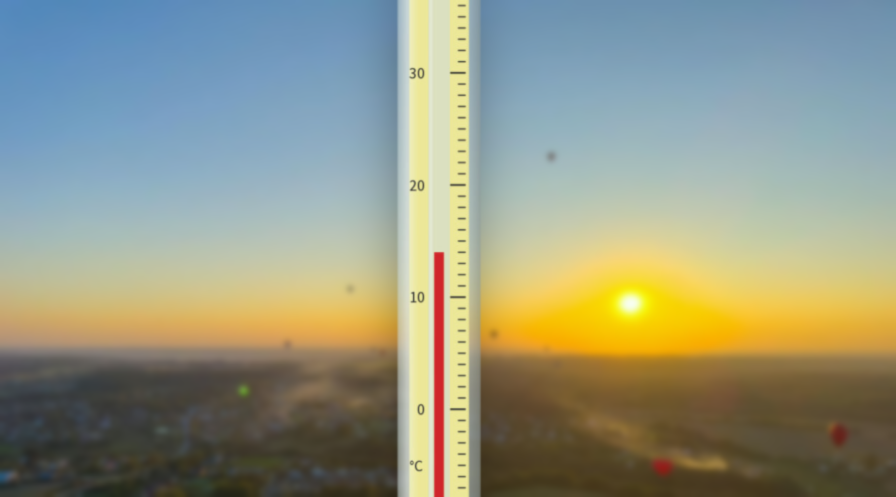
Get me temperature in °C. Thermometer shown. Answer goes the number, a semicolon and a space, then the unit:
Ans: 14; °C
